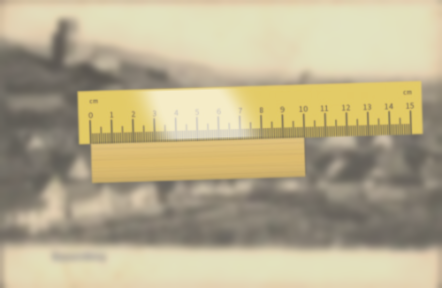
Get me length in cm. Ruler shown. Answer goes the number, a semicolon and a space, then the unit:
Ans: 10; cm
